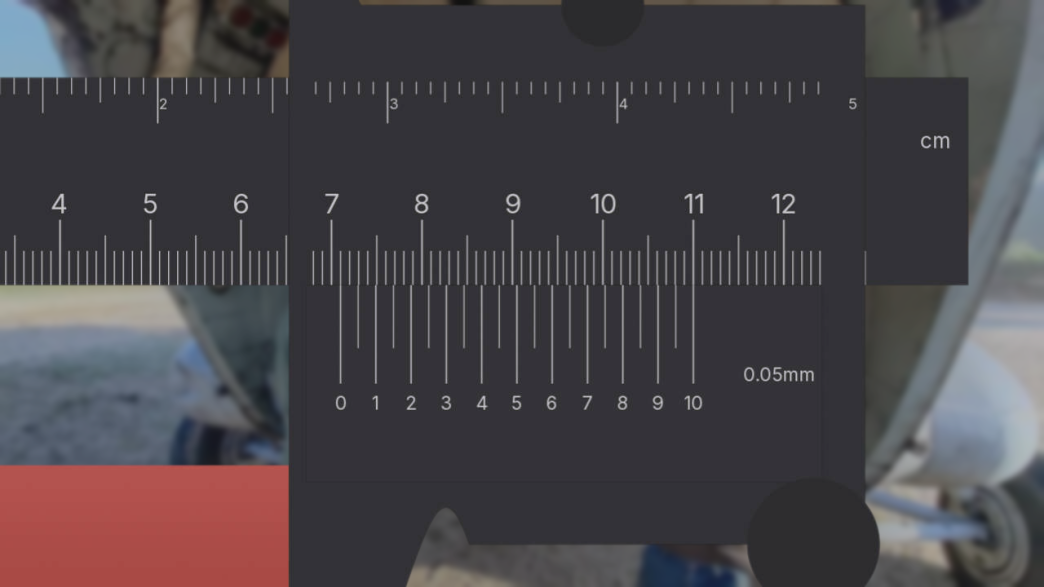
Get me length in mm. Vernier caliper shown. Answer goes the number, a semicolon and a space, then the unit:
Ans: 71.0; mm
